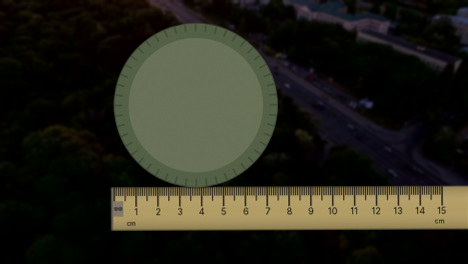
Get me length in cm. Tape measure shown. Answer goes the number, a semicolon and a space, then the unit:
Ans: 7.5; cm
